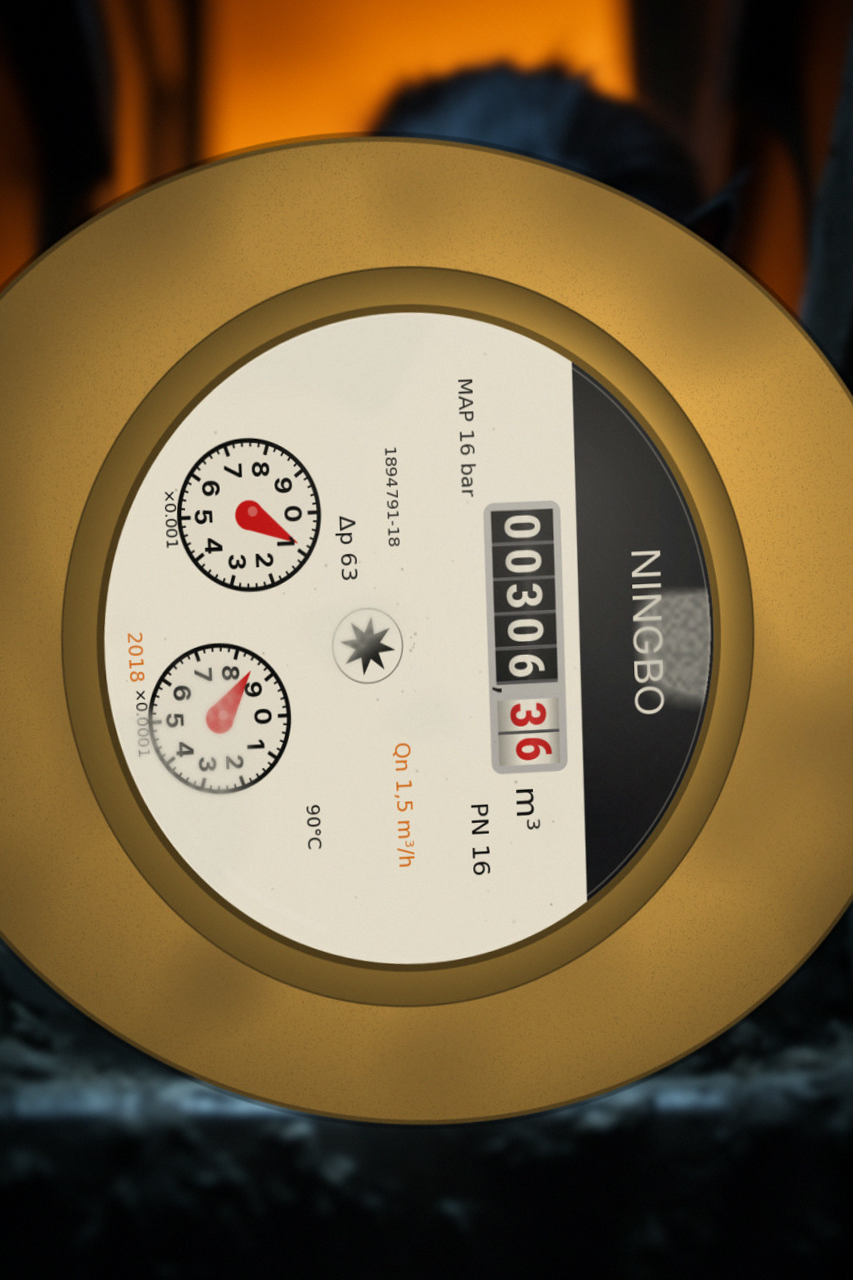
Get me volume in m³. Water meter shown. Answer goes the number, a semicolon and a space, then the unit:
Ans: 306.3608; m³
